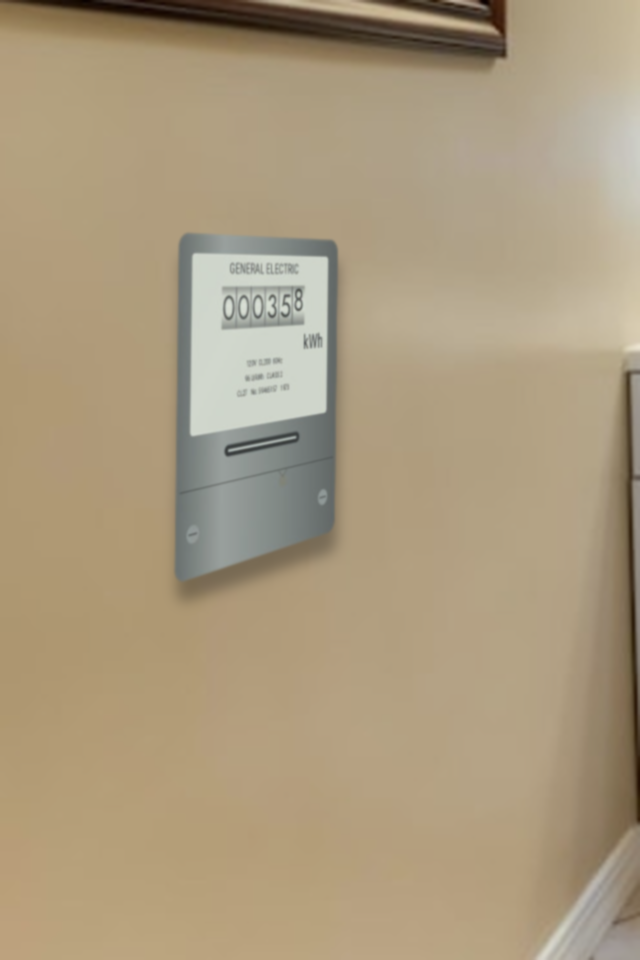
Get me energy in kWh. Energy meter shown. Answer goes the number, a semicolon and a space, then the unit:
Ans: 358; kWh
